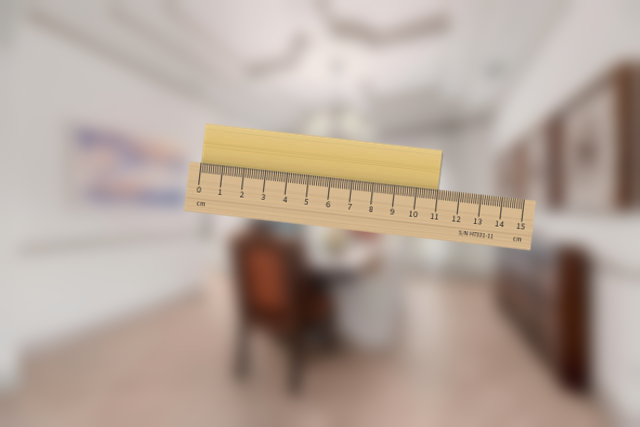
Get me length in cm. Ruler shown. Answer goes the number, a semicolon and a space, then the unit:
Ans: 11; cm
